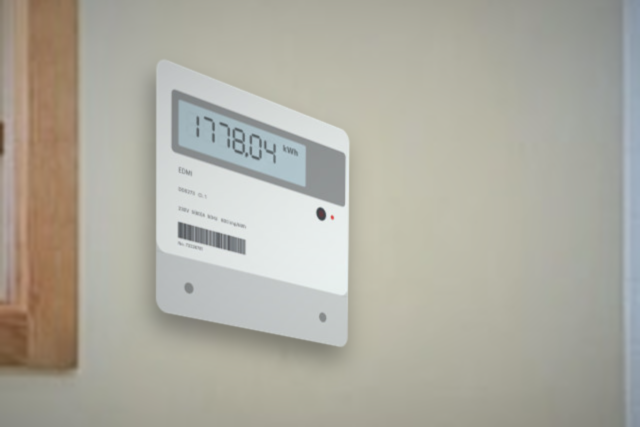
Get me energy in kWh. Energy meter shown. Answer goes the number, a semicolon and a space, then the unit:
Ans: 1778.04; kWh
